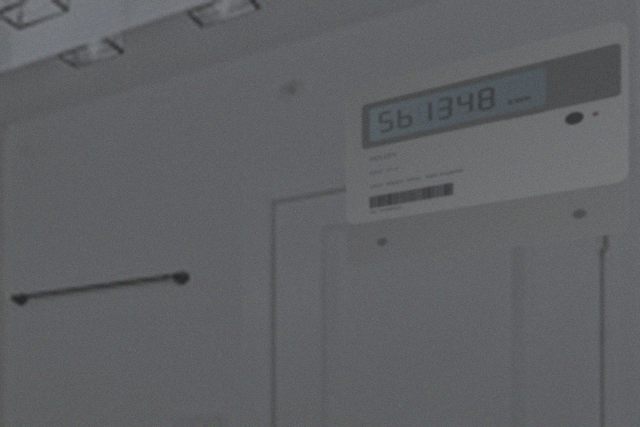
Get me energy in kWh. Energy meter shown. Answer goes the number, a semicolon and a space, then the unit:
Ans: 561348; kWh
